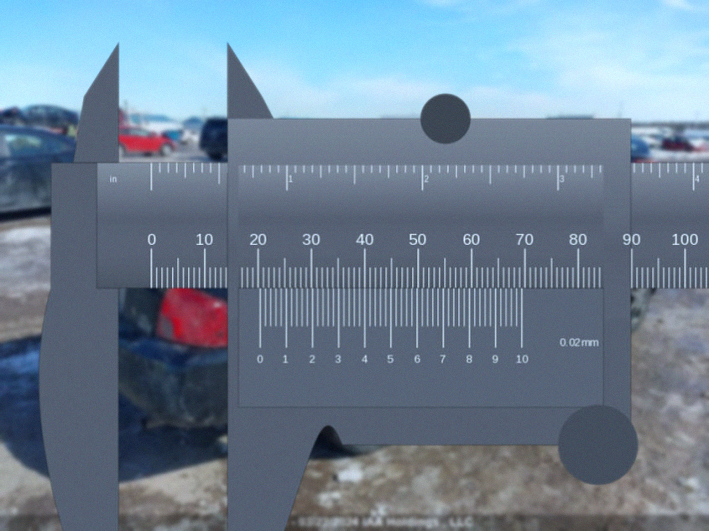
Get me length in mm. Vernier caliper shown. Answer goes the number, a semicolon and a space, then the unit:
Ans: 20.4; mm
